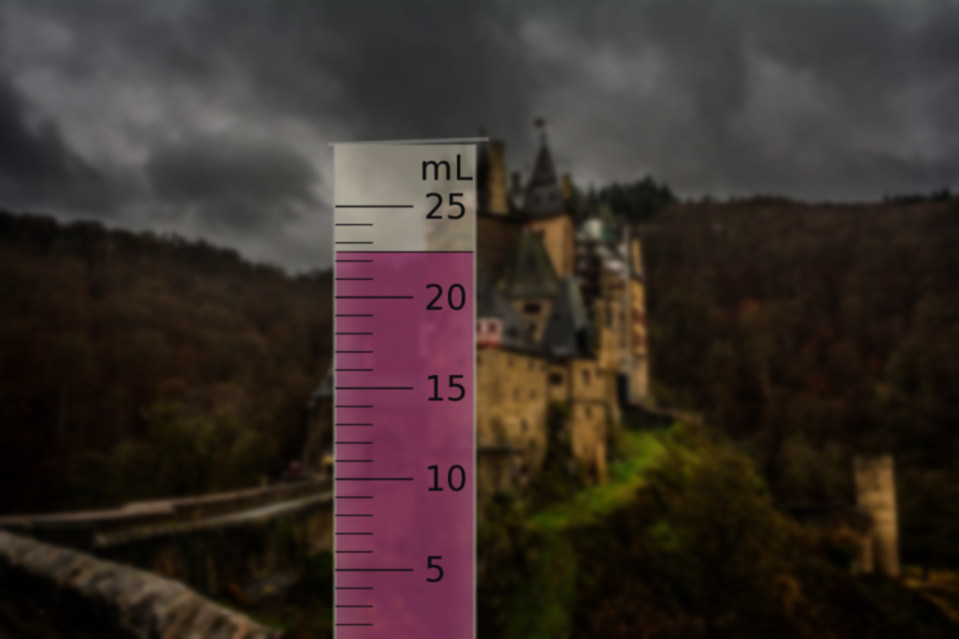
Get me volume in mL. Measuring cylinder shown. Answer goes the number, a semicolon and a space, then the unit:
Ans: 22.5; mL
